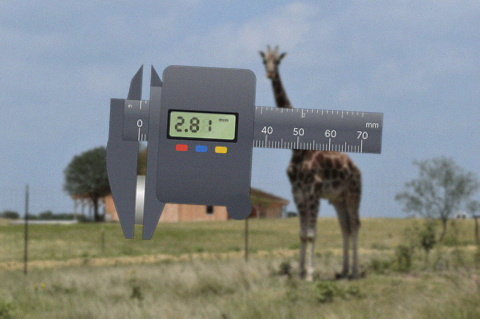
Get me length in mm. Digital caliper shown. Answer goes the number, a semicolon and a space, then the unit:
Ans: 2.81; mm
